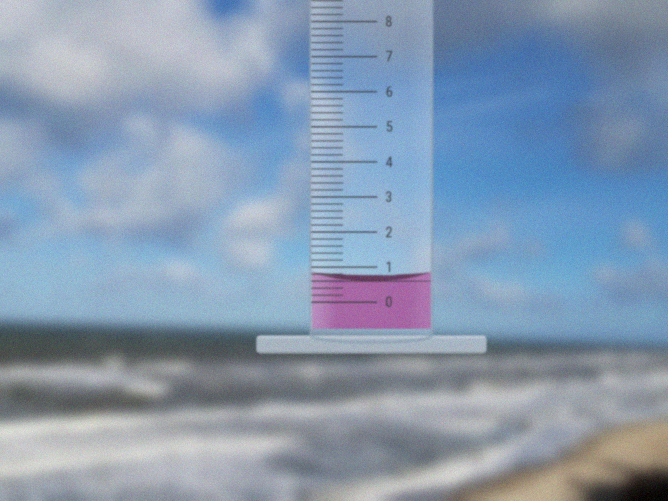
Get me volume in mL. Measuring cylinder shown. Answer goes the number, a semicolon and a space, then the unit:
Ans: 0.6; mL
